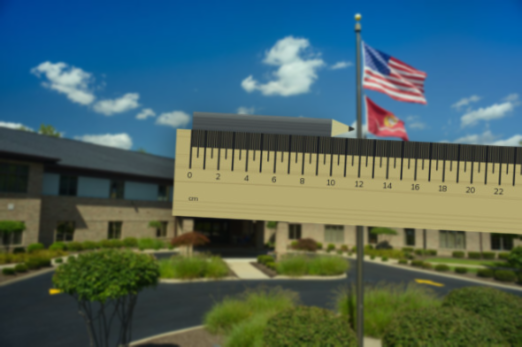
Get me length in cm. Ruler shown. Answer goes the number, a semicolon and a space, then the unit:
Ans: 11.5; cm
